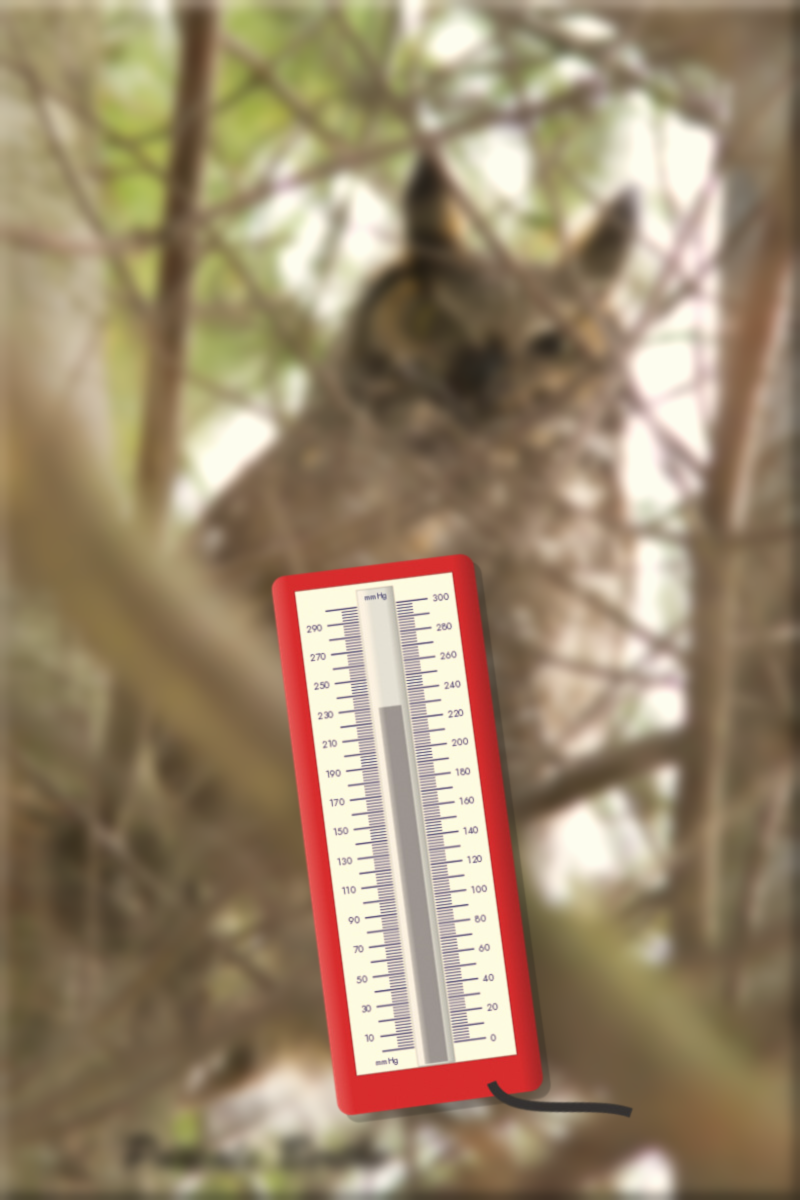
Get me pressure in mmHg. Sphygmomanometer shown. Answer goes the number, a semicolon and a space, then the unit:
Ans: 230; mmHg
